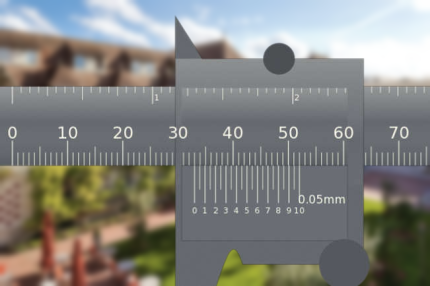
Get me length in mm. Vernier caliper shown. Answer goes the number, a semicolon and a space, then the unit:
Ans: 33.0; mm
